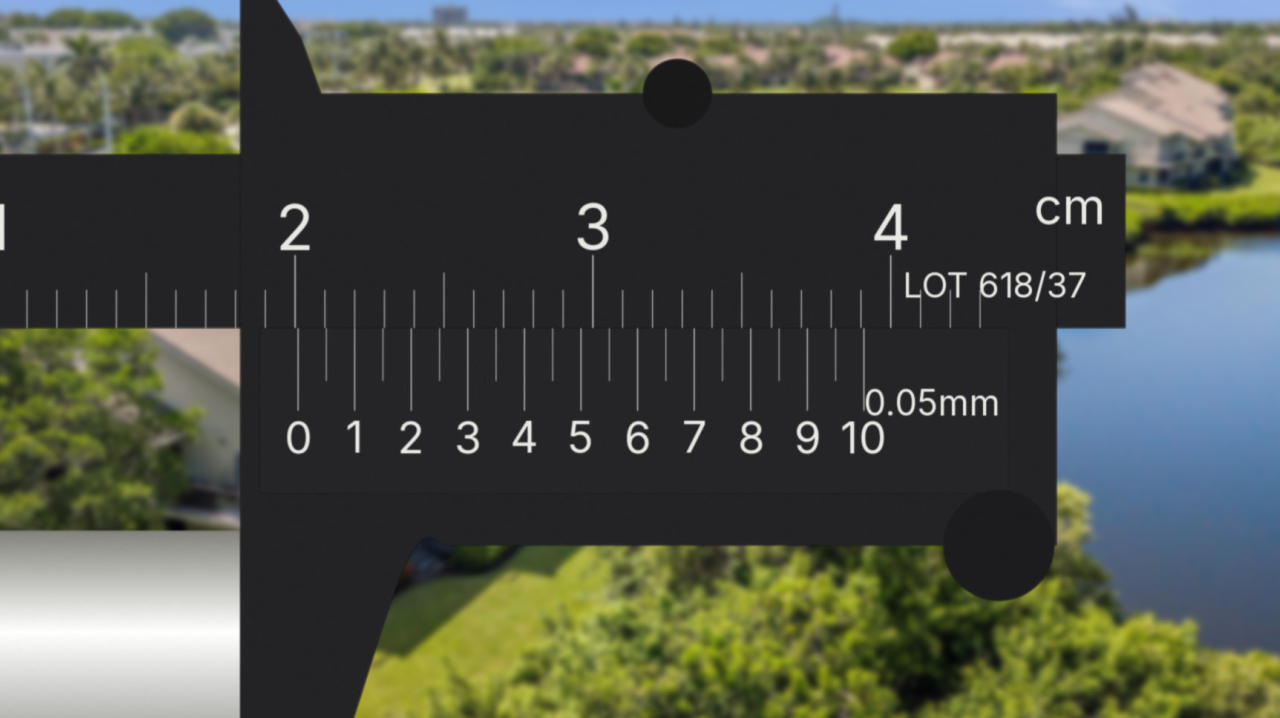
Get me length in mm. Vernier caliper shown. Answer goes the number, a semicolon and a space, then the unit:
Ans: 20.10; mm
